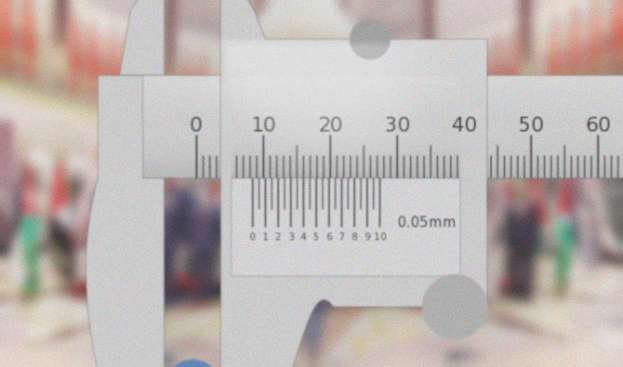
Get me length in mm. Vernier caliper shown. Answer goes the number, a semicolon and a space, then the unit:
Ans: 8.4; mm
